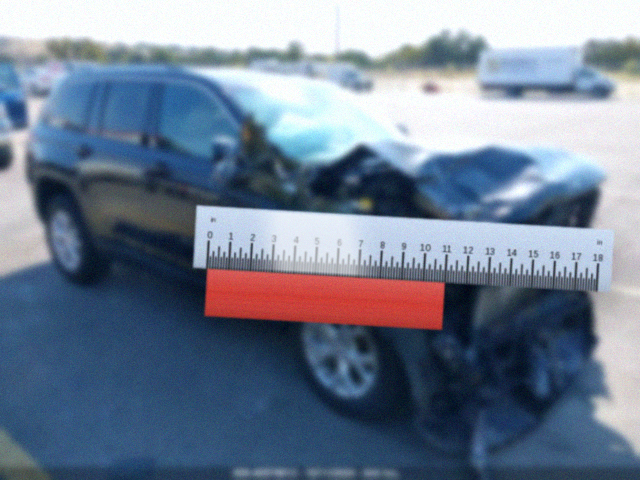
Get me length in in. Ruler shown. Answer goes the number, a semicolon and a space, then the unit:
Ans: 11; in
